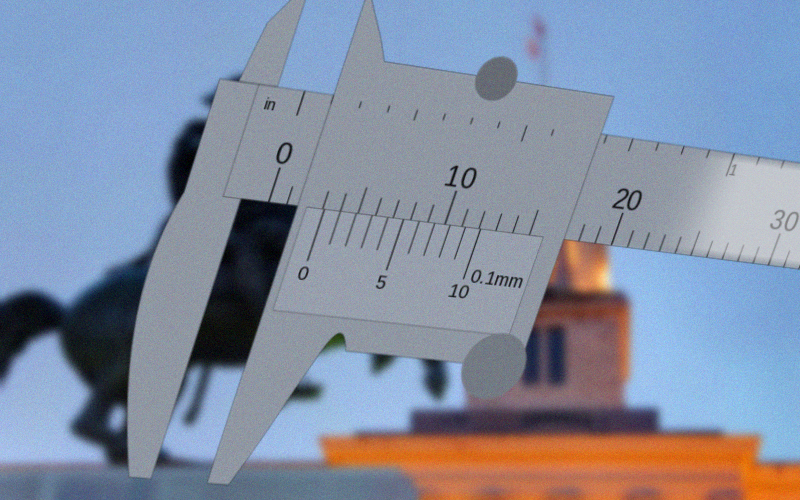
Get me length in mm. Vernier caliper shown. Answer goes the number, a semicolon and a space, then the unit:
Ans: 3.1; mm
